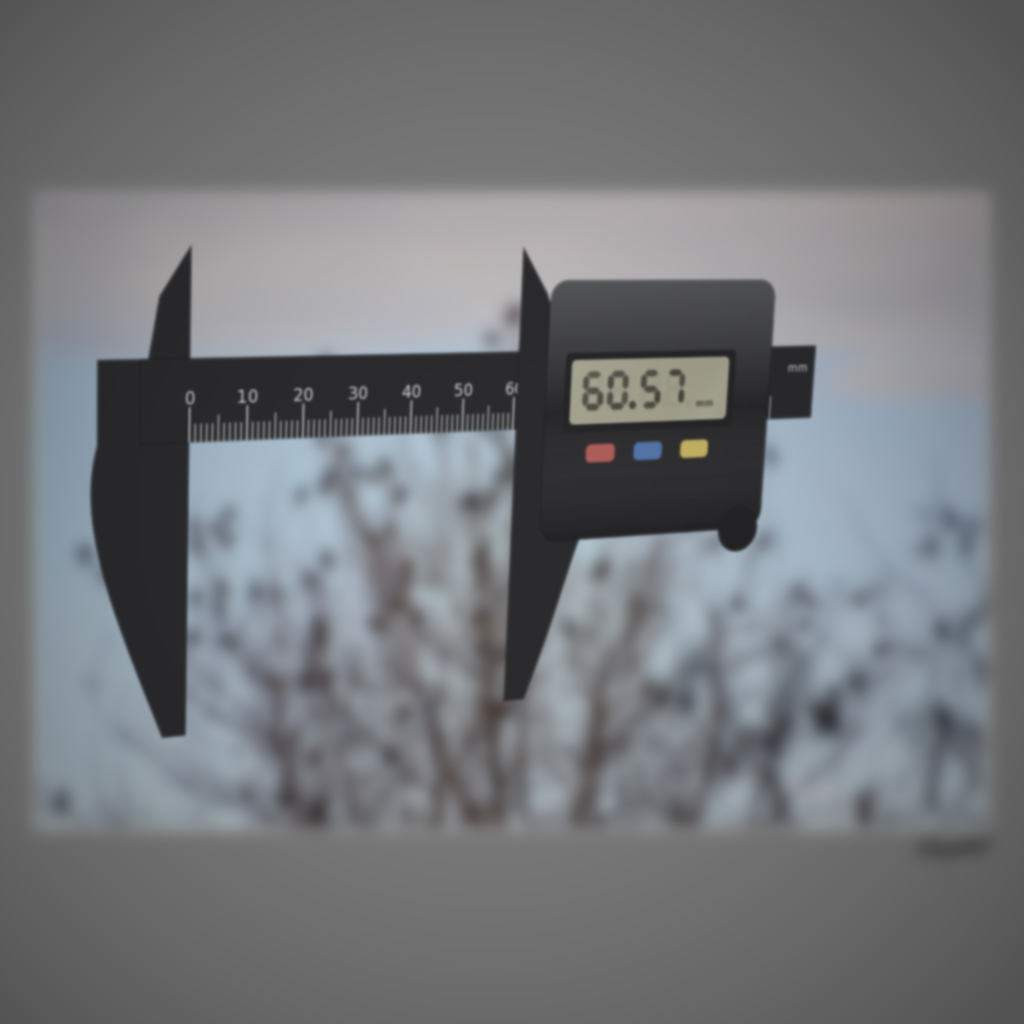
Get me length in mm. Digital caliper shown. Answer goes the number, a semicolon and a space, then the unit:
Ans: 60.57; mm
